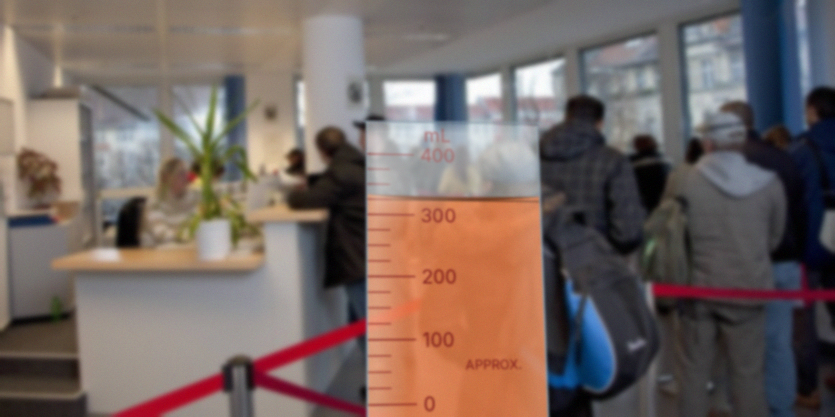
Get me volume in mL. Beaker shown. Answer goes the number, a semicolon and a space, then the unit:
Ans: 325; mL
